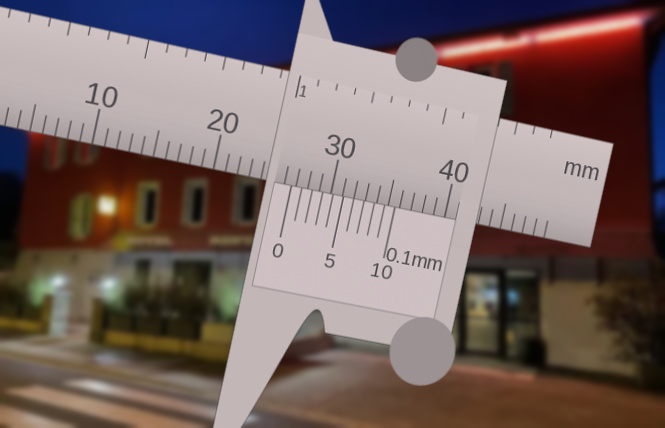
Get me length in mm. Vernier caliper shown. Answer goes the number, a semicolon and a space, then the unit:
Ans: 26.6; mm
